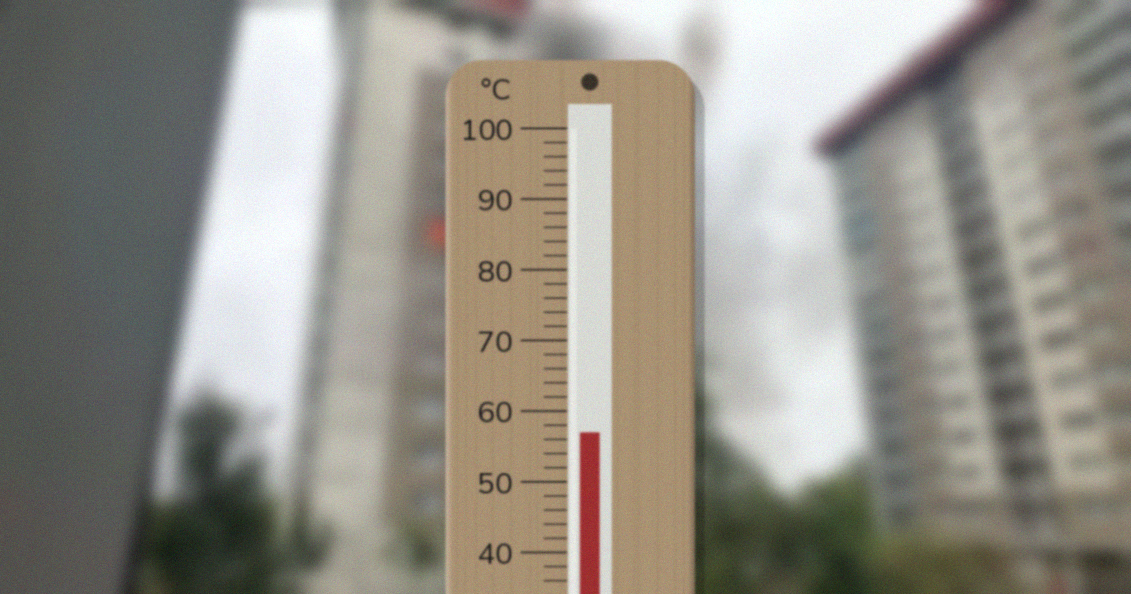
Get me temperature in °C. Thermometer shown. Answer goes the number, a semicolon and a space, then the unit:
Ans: 57; °C
